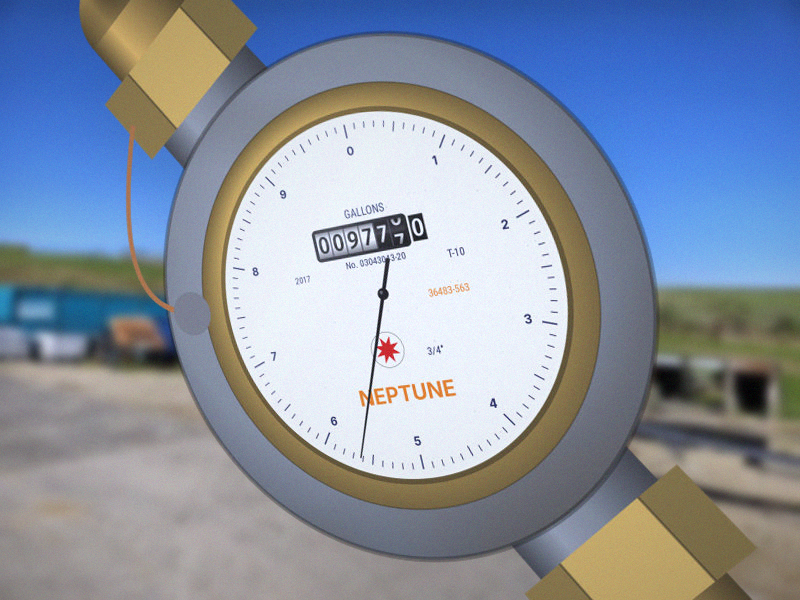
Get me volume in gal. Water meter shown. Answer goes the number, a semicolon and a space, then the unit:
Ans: 97765.6; gal
